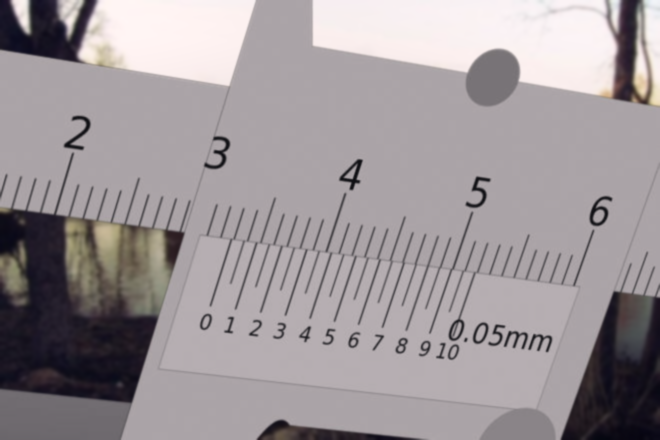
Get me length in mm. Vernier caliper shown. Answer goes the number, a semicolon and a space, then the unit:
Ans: 32.8; mm
